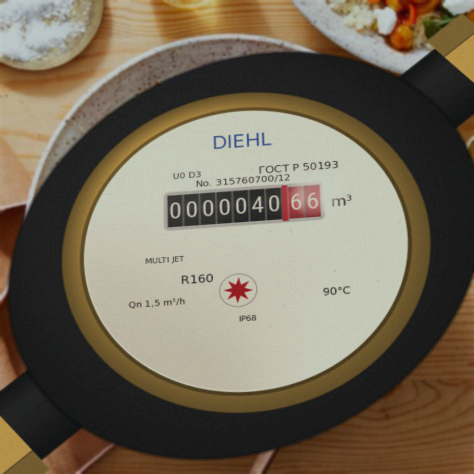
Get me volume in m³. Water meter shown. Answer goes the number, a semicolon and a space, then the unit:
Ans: 40.66; m³
